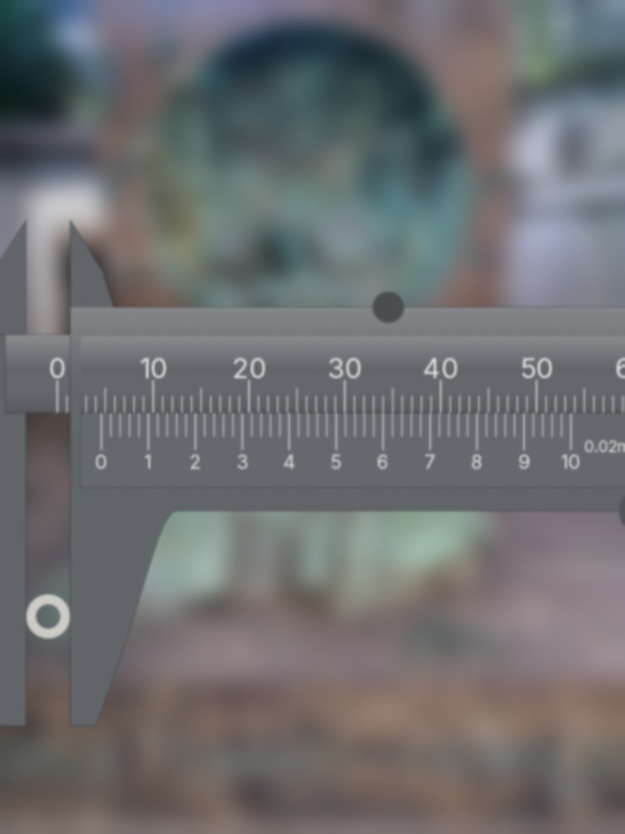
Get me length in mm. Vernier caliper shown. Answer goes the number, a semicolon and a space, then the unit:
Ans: 4.6; mm
